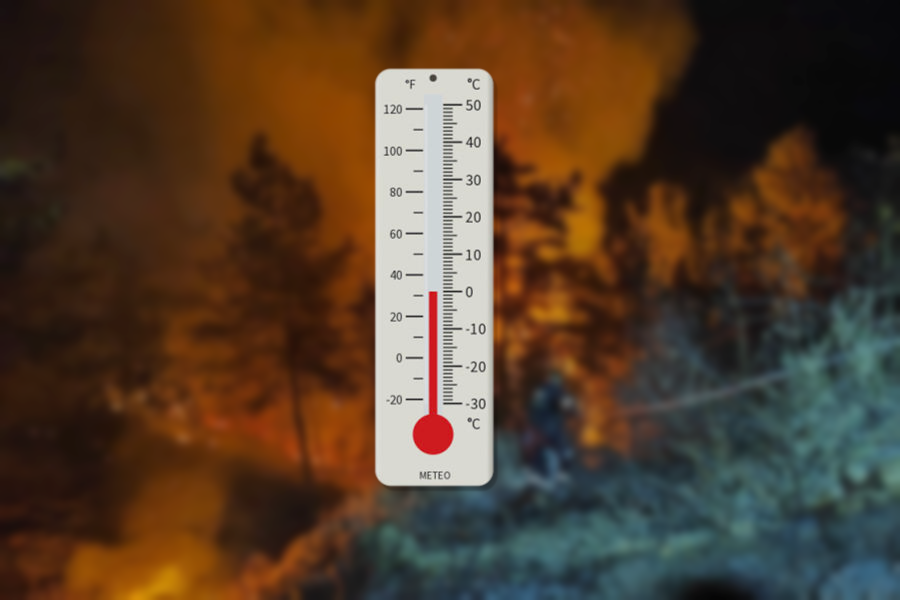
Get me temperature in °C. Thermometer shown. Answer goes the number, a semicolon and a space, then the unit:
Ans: 0; °C
